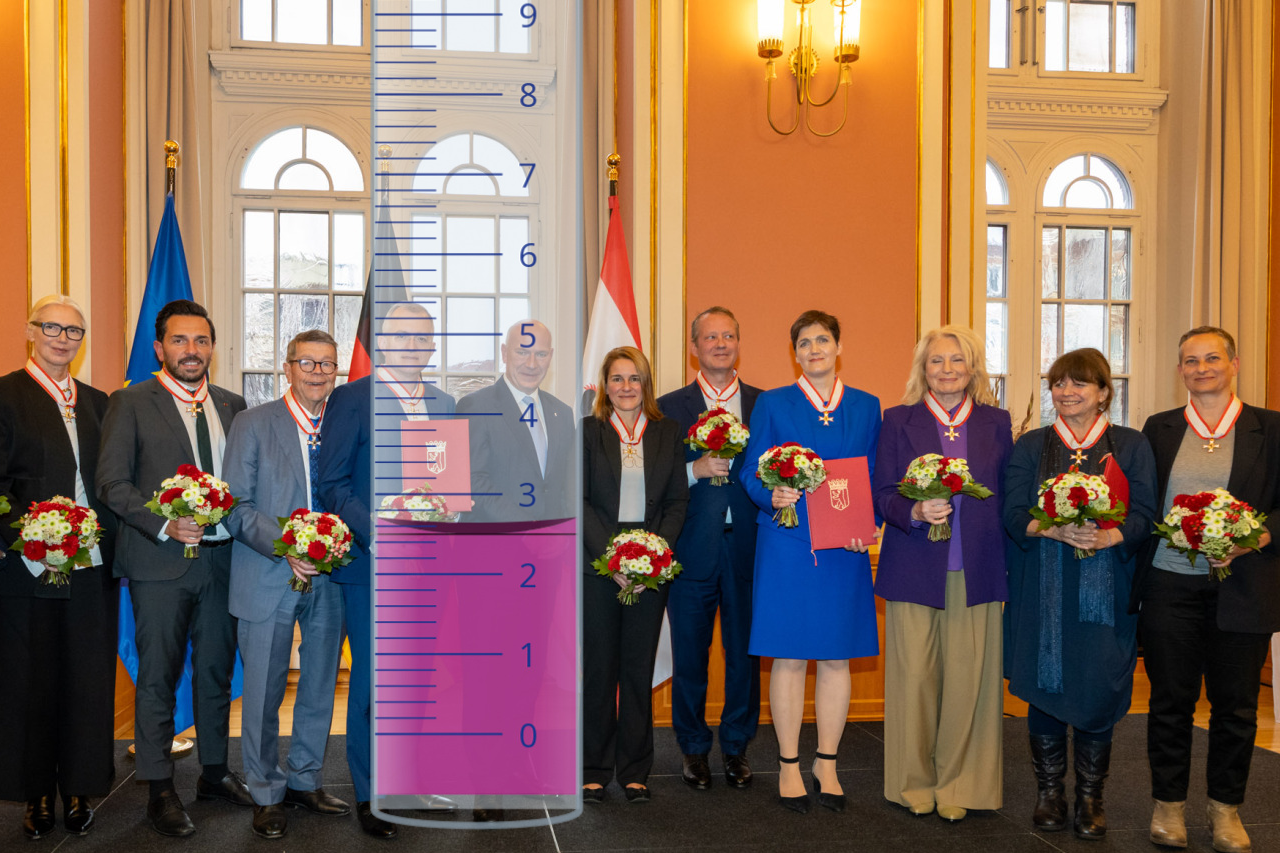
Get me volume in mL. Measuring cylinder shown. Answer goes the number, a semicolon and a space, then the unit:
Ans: 2.5; mL
